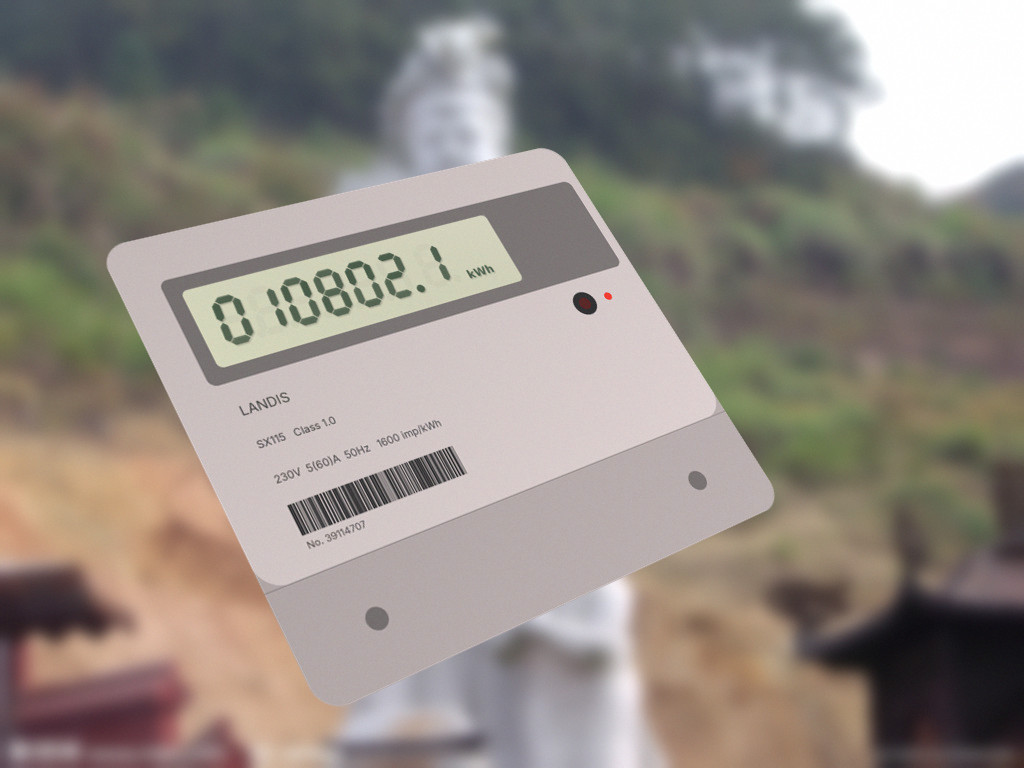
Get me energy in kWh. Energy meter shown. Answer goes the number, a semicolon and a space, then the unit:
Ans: 10802.1; kWh
